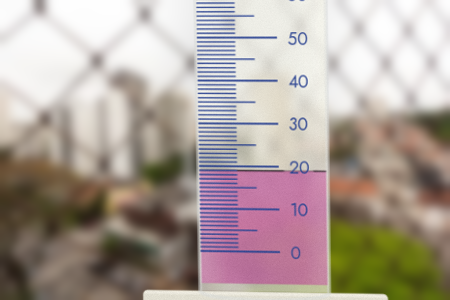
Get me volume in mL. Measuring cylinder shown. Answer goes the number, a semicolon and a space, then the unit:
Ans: 19; mL
